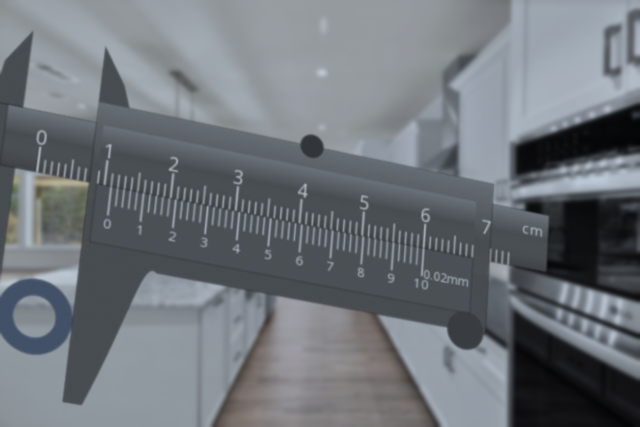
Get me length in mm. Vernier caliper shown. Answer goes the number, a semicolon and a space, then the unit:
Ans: 11.0; mm
